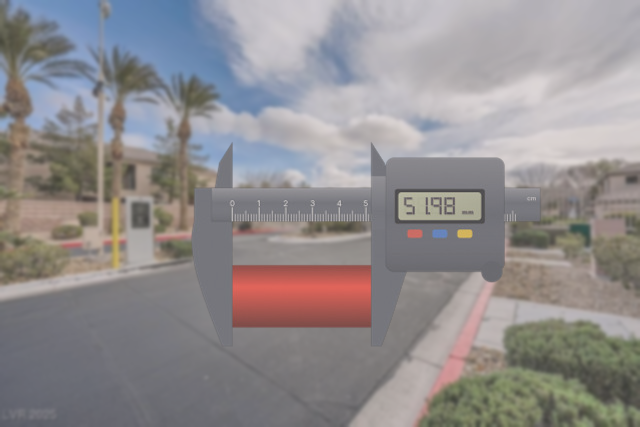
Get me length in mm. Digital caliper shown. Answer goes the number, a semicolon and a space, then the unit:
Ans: 51.98; mm
